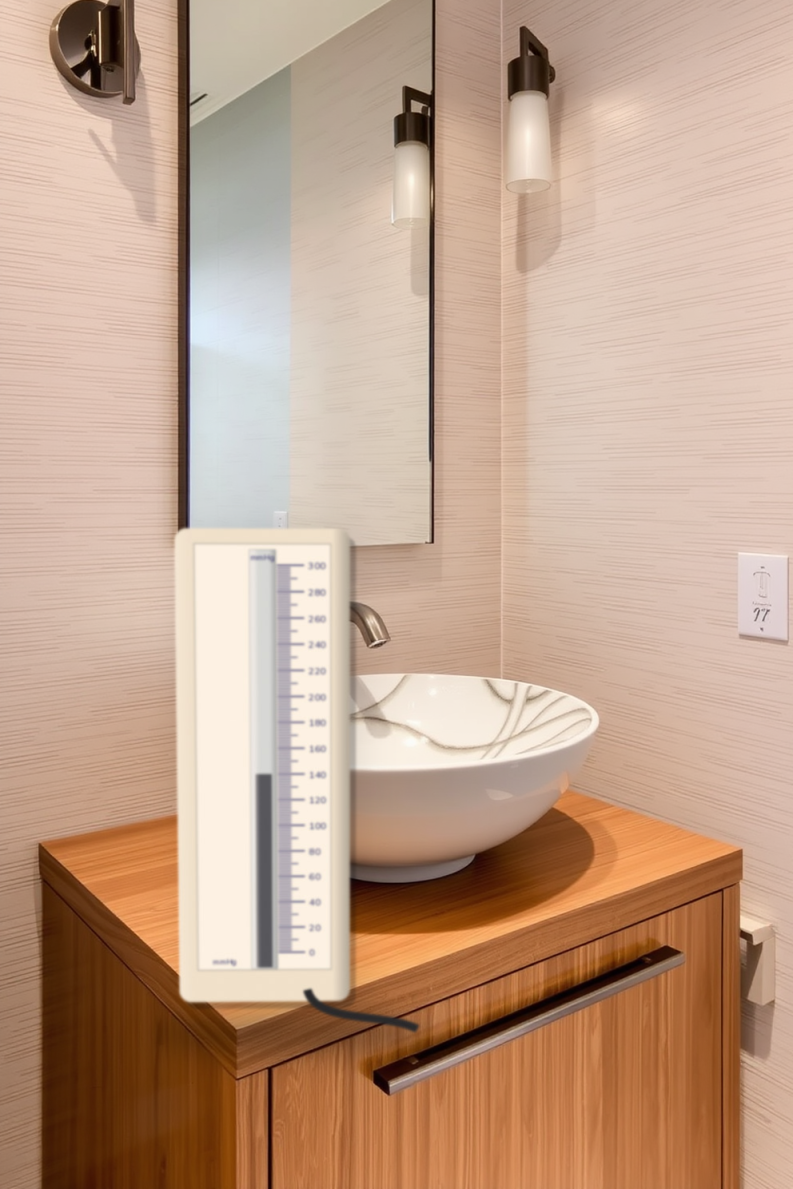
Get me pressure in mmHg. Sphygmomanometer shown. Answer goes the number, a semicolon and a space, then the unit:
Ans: 140; mmHg
